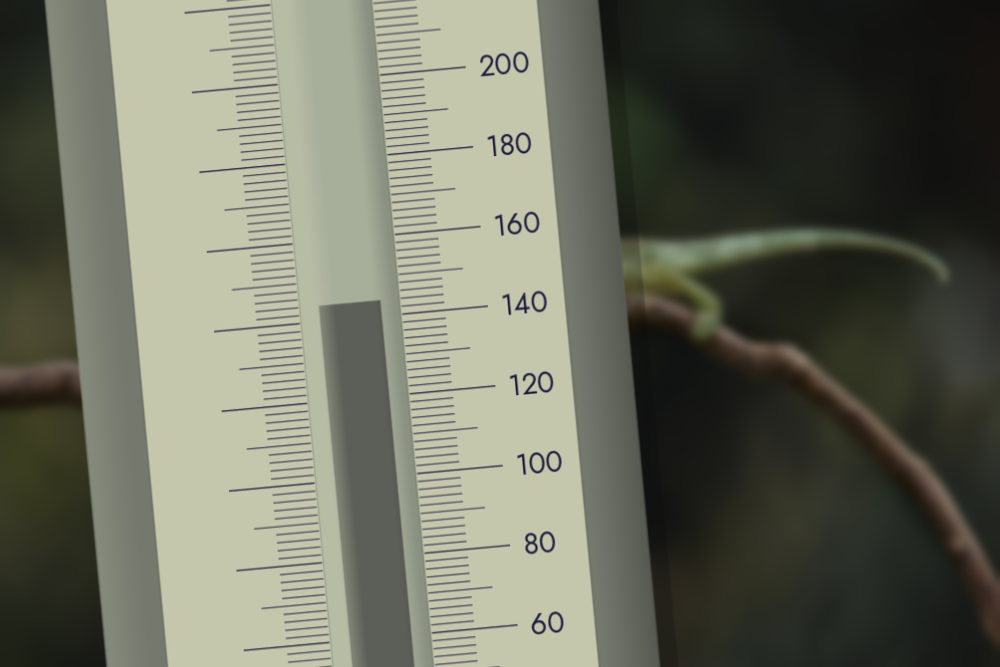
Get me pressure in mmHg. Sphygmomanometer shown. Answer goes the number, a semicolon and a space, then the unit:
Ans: 144; mmHg
